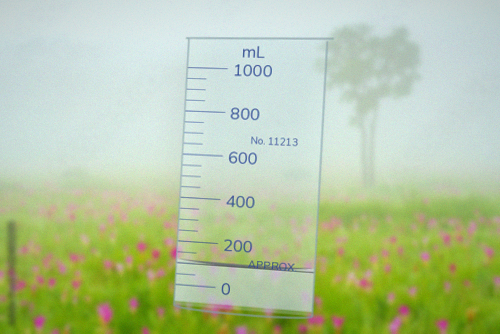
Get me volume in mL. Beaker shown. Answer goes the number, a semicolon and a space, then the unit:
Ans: 100; mL
